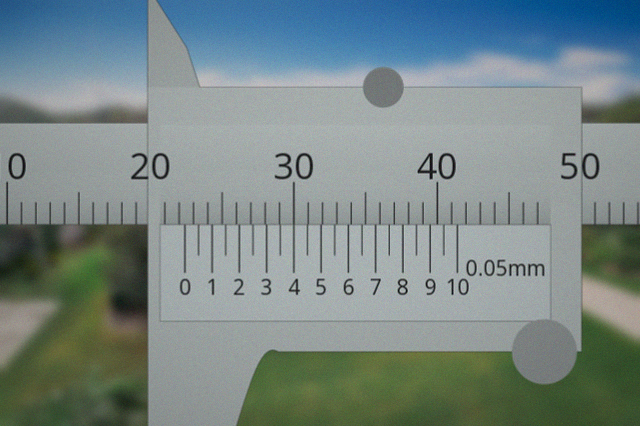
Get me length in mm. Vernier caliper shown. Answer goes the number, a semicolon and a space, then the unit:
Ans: 22.4; mm
